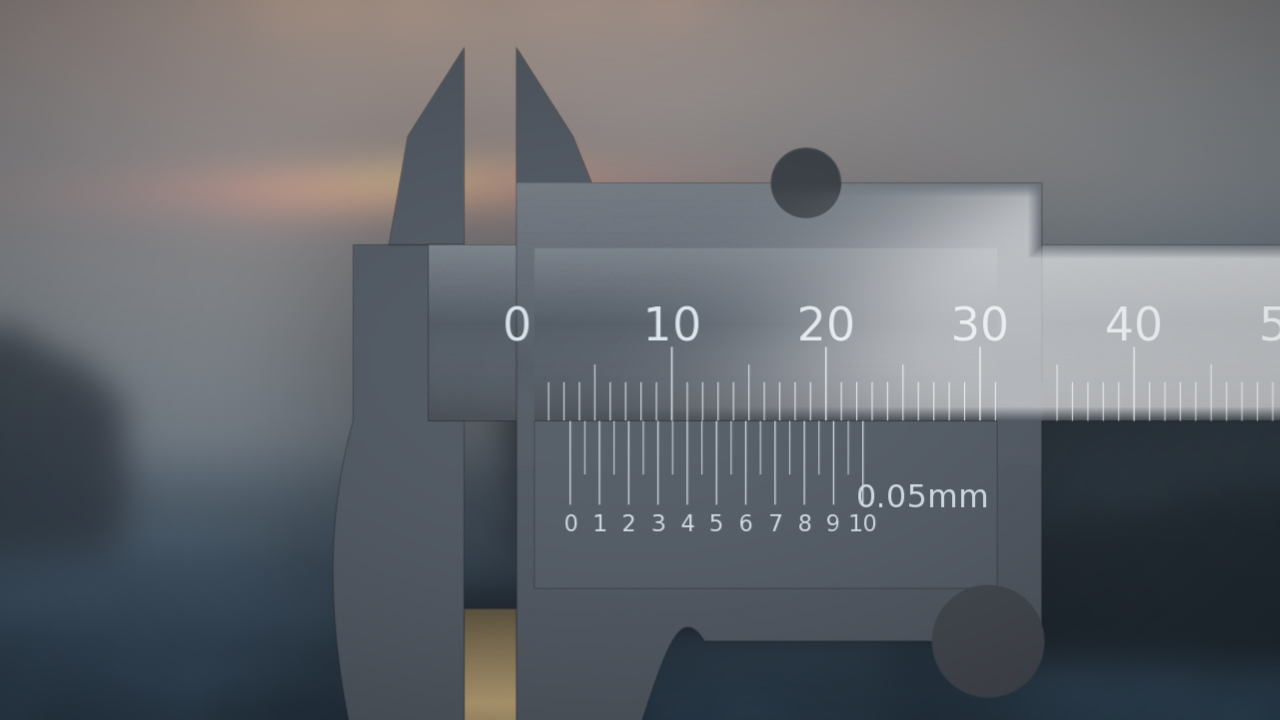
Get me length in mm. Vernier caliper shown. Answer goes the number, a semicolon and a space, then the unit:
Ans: 3.4; mm
